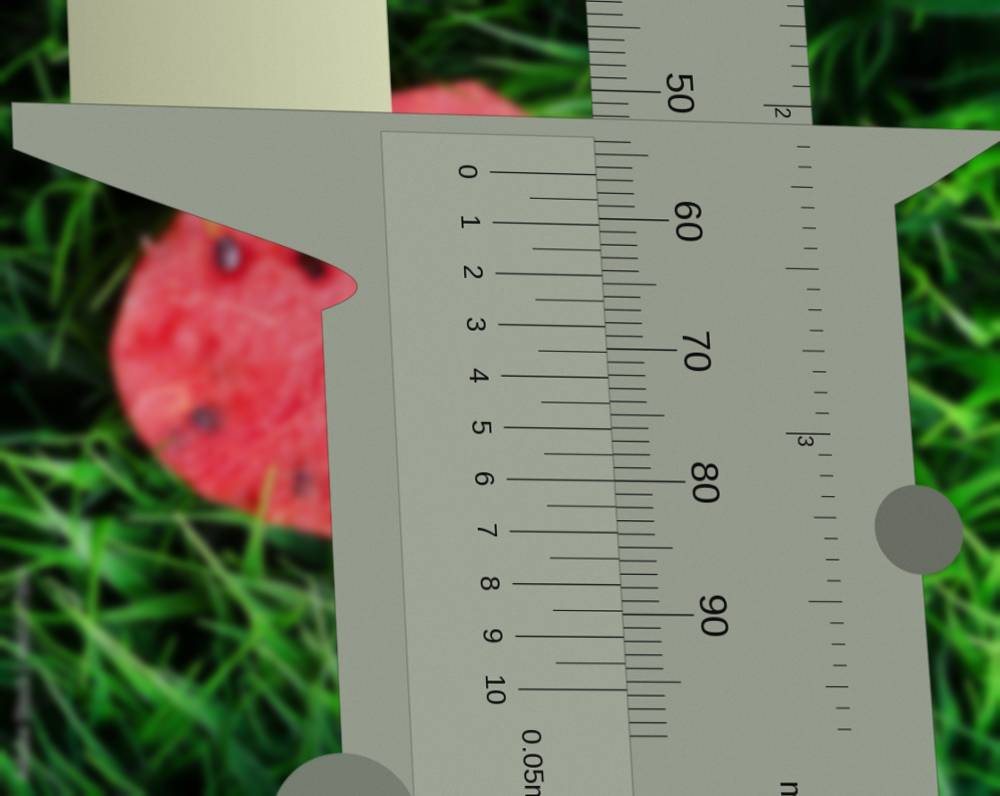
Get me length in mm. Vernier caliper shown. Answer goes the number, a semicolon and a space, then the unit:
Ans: 56.6; mm
